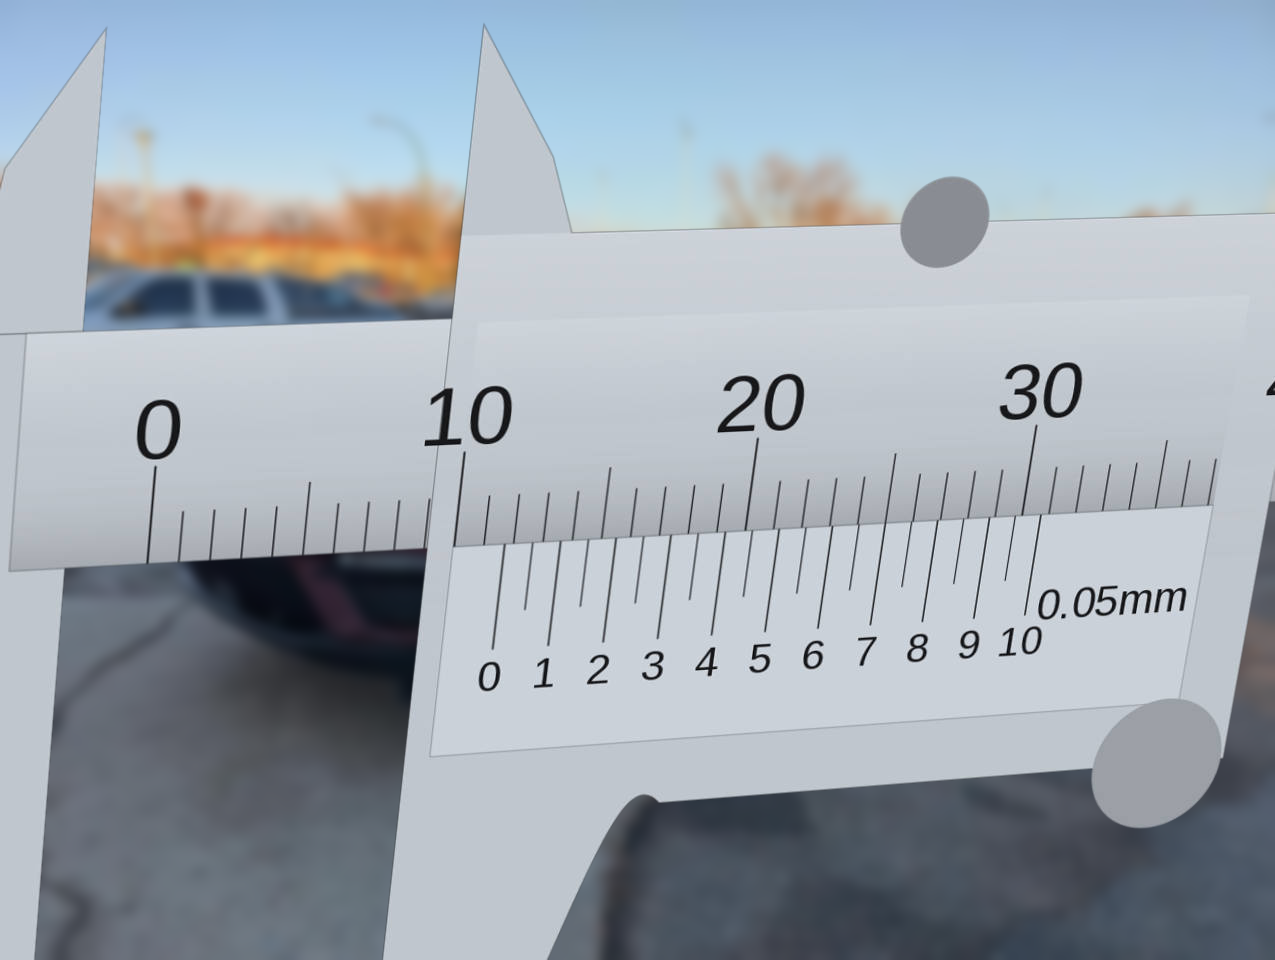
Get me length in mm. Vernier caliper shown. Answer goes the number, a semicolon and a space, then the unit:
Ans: 11.70; mm
